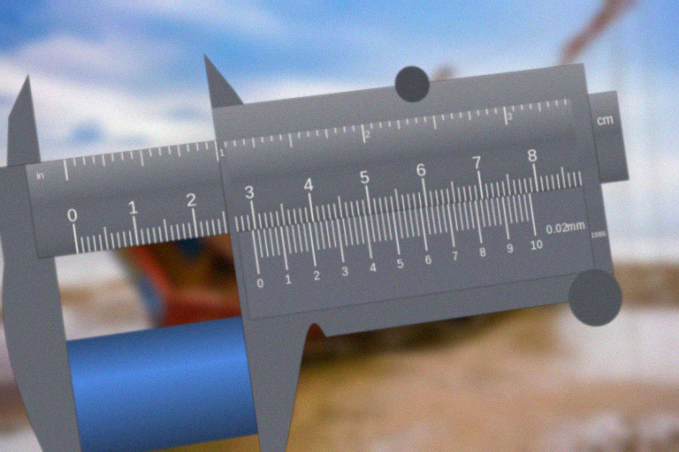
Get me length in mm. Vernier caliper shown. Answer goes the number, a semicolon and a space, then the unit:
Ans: 29.5; mm
